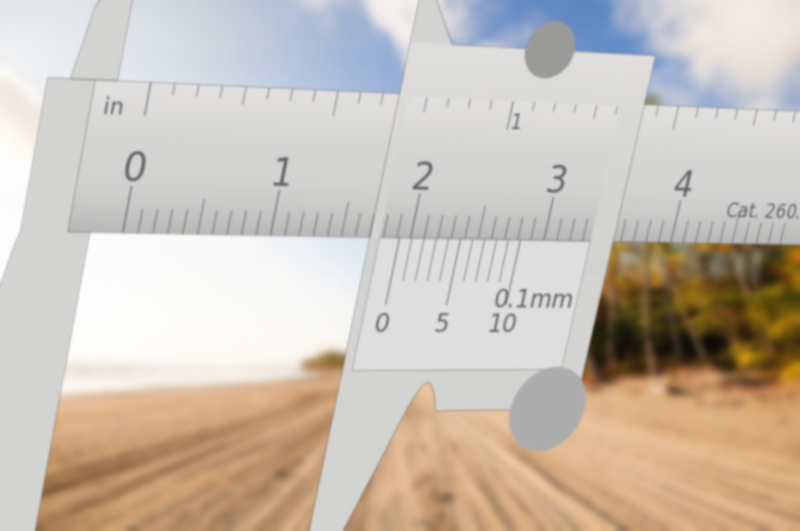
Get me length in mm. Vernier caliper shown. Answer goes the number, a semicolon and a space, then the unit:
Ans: 19.2; mm
